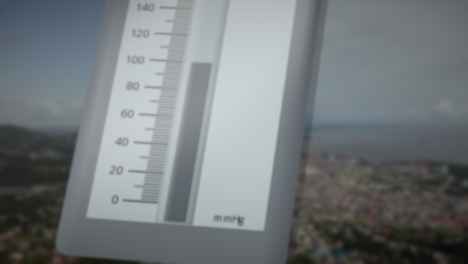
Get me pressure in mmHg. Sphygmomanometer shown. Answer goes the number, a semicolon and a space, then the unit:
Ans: 100; mmHg
